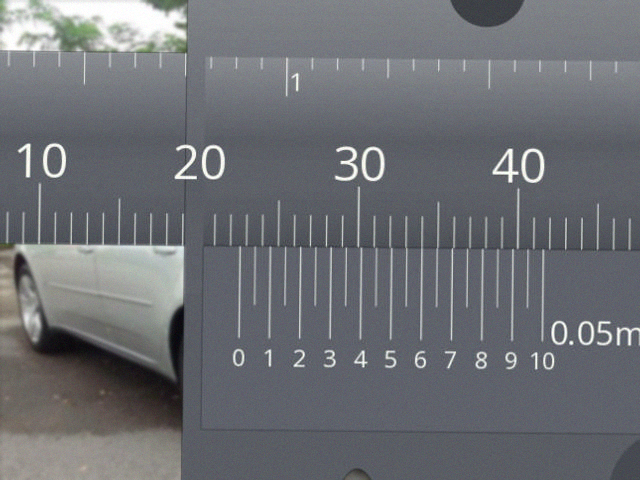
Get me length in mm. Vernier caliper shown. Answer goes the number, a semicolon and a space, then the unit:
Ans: 22.6; mm
